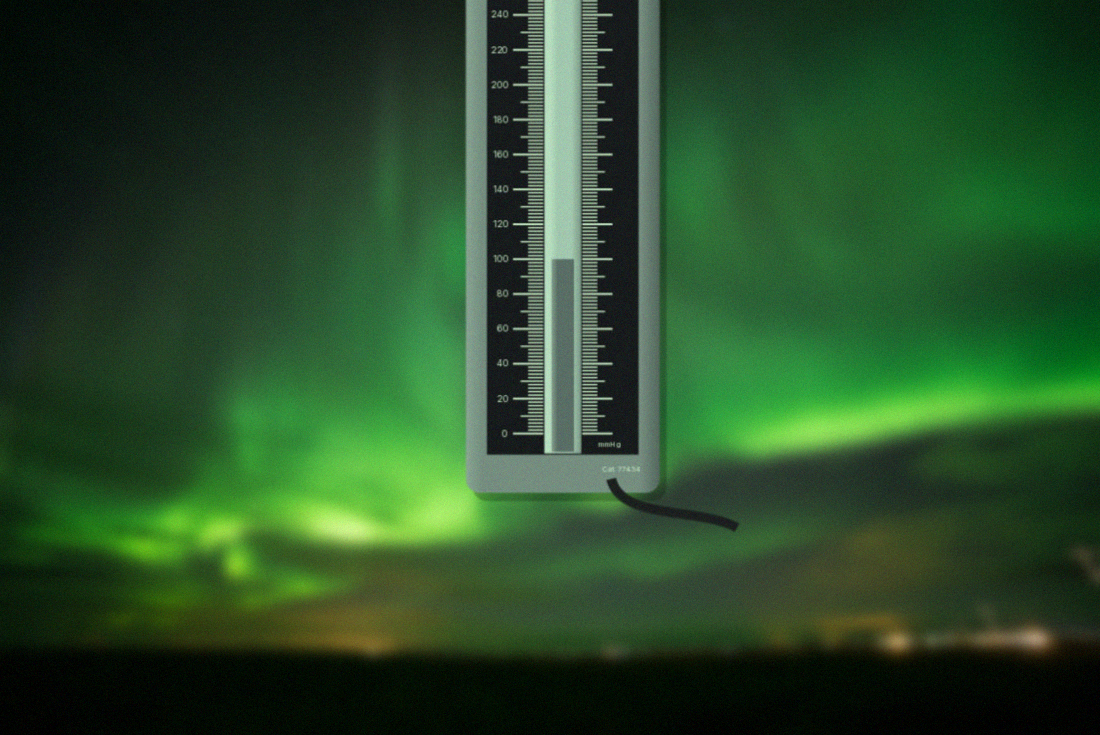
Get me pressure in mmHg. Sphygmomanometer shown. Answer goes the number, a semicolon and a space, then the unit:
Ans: 100; mmHg
